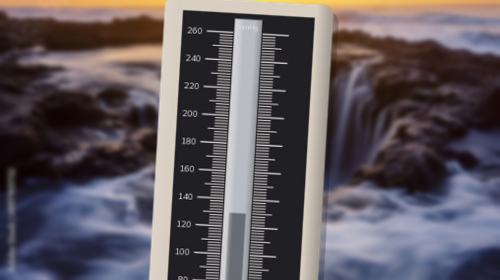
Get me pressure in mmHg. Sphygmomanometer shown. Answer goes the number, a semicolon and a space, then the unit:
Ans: 130; mmHg
